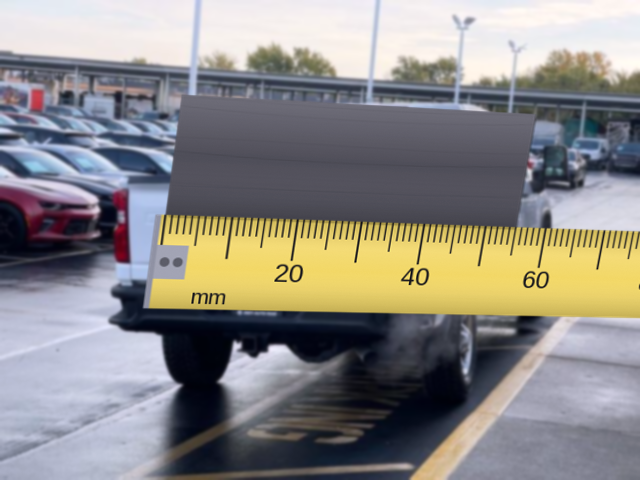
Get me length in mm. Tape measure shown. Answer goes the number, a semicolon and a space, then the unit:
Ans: 55; mm
